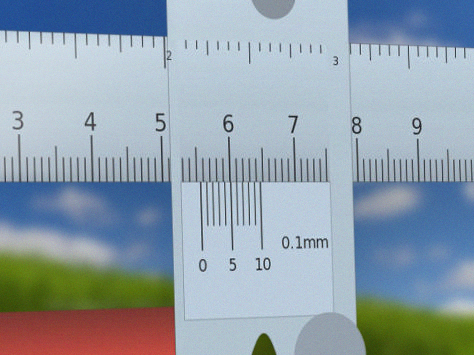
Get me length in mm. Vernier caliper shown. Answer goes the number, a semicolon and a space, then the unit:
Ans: 55.6; mm
